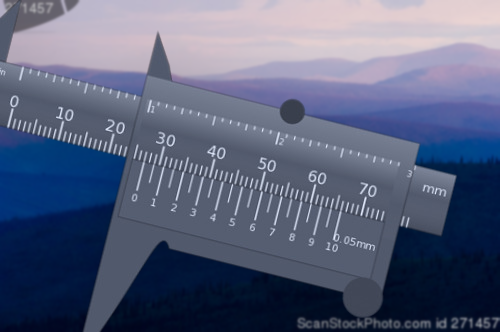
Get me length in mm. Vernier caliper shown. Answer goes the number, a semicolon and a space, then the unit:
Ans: 27.0; mm
